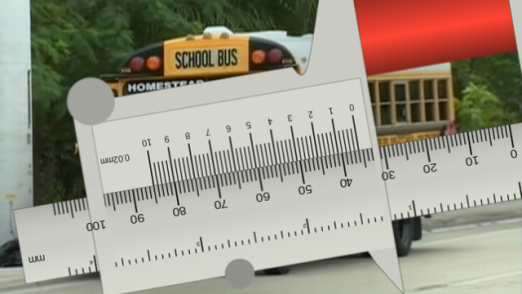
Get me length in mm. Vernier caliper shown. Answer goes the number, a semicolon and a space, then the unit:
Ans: 36.0; mm
